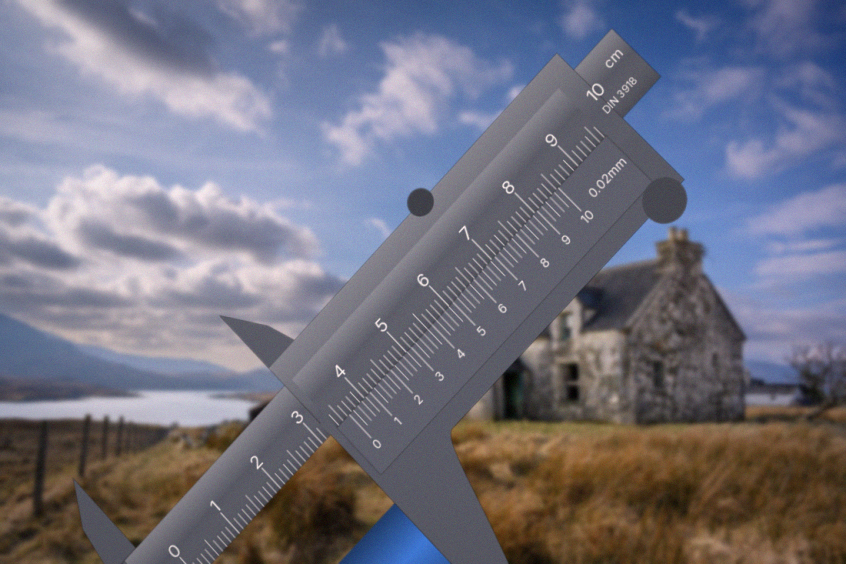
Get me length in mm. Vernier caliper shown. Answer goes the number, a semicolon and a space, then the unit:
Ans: 36.4; mm
